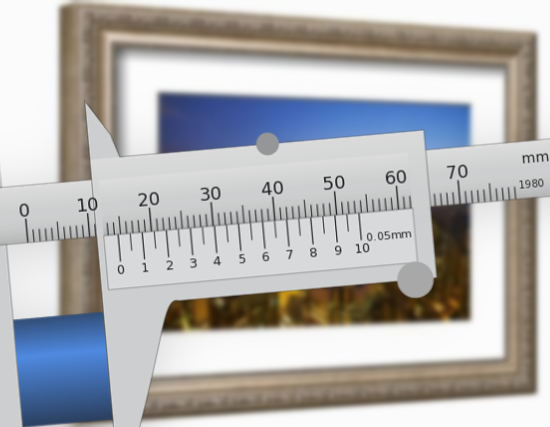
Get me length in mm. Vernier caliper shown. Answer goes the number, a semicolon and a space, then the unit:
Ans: 14.6; mm
